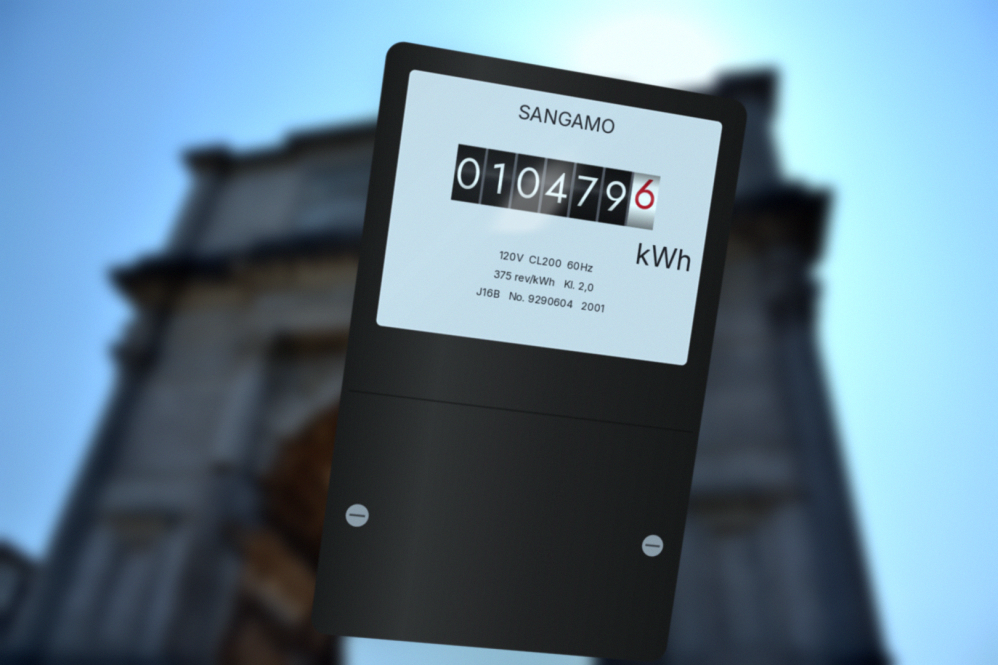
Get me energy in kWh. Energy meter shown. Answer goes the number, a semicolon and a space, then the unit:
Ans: 10479.6; kWh
